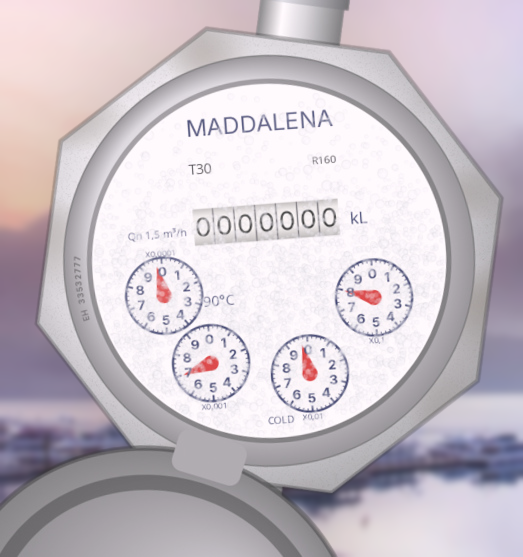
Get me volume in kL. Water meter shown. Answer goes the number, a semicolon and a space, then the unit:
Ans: 0.7969; kL
